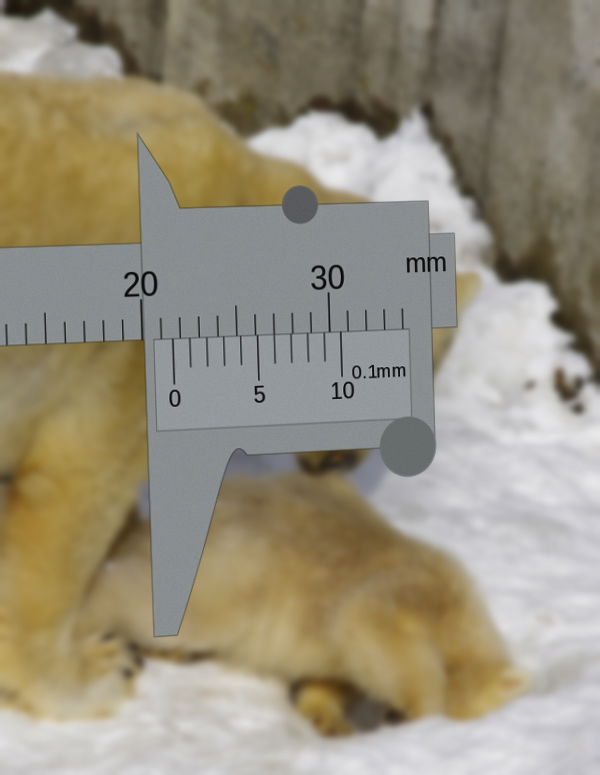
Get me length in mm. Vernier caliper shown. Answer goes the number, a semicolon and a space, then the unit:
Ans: 21.6; mm
